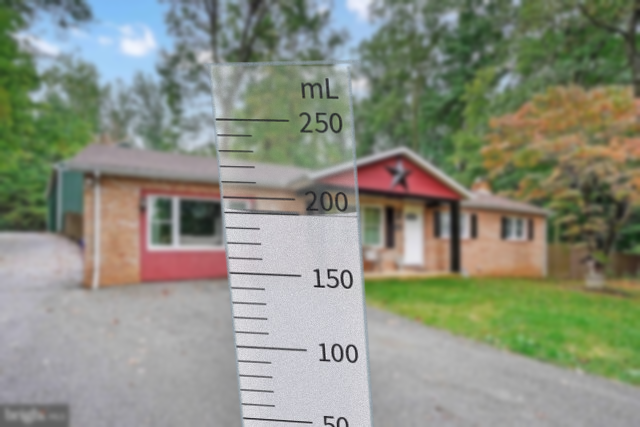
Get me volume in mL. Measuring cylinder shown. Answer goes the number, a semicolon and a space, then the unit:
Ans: 190; mL
